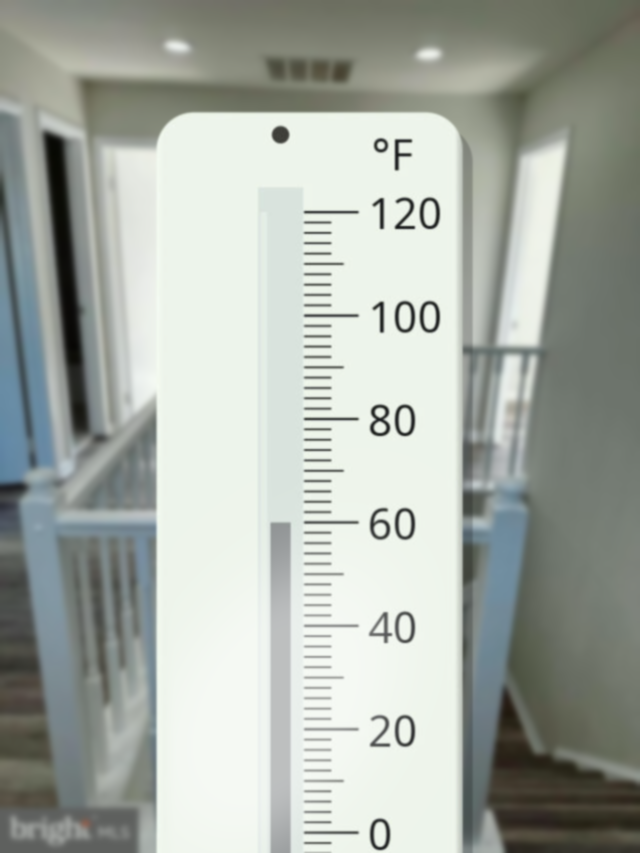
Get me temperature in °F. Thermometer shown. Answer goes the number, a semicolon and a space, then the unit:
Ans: 60; °F
